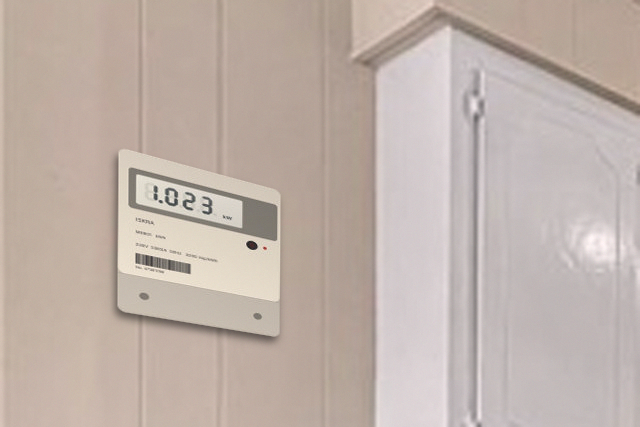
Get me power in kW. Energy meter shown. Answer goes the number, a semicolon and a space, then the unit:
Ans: 1.023; kW
